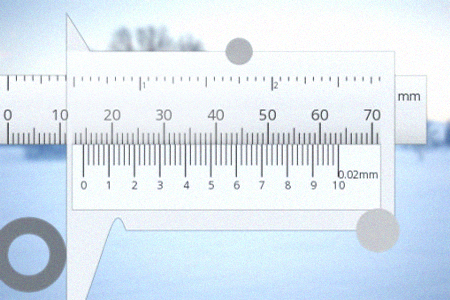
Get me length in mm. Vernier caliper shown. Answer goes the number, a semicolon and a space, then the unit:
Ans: 14.5; mm
